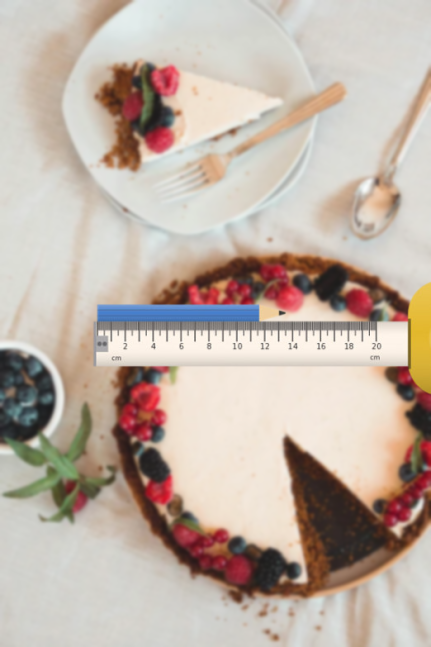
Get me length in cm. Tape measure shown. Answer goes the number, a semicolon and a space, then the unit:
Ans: 13.5; cm
